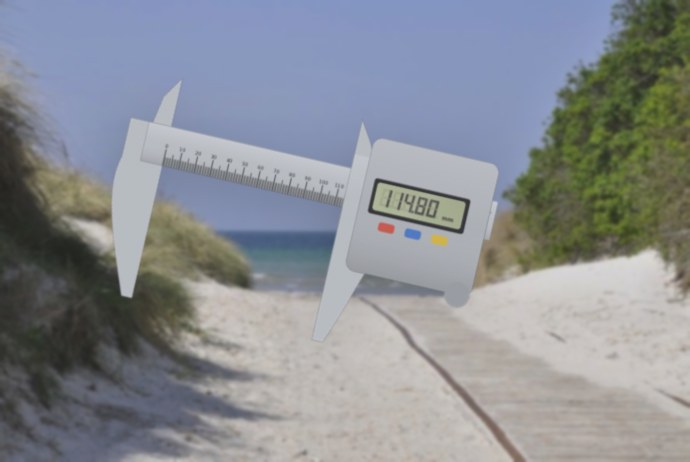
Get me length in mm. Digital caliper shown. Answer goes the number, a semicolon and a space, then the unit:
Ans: 114.80; mm
